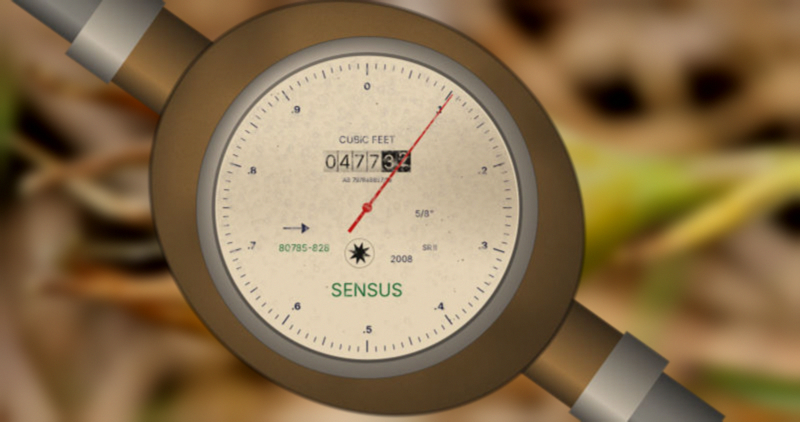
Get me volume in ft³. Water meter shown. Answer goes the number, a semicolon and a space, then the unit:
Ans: 47732.10; ft³
